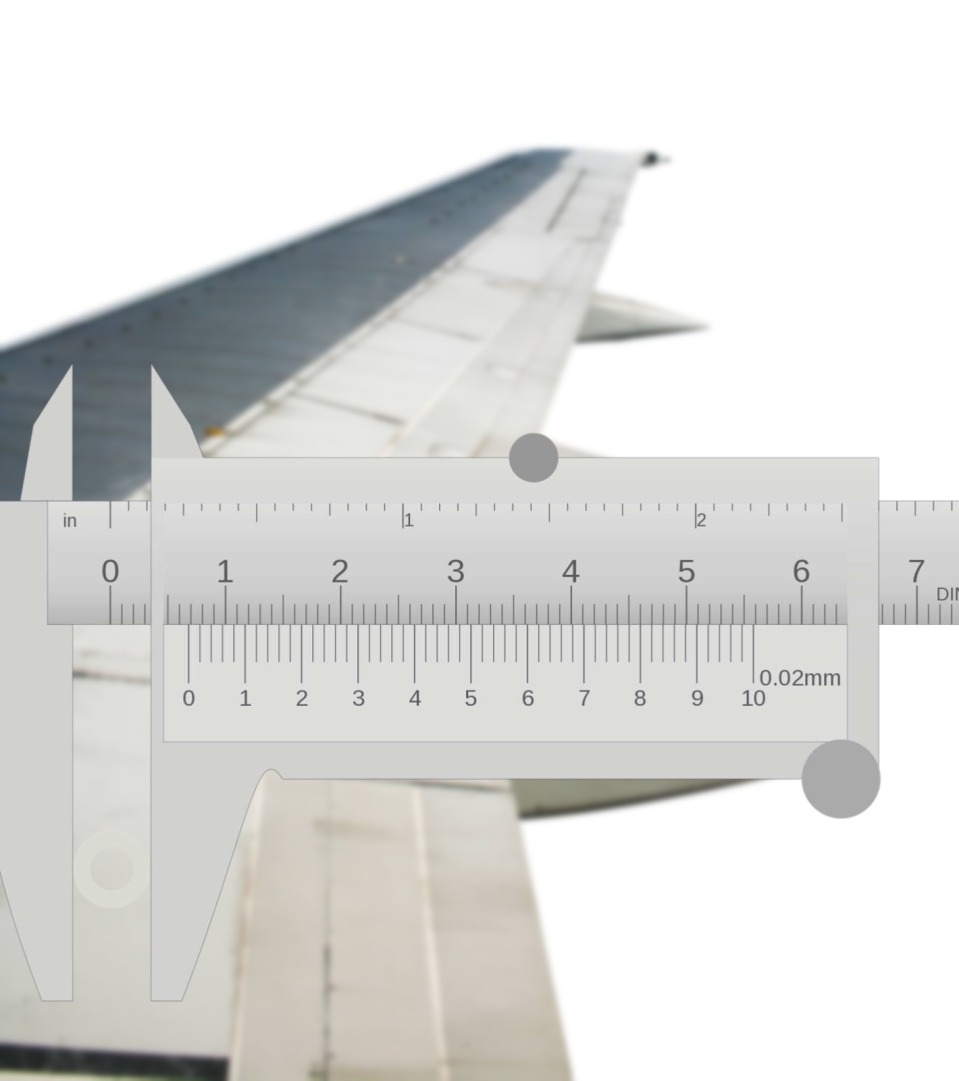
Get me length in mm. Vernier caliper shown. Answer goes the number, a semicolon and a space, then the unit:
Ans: 6.8; mm
